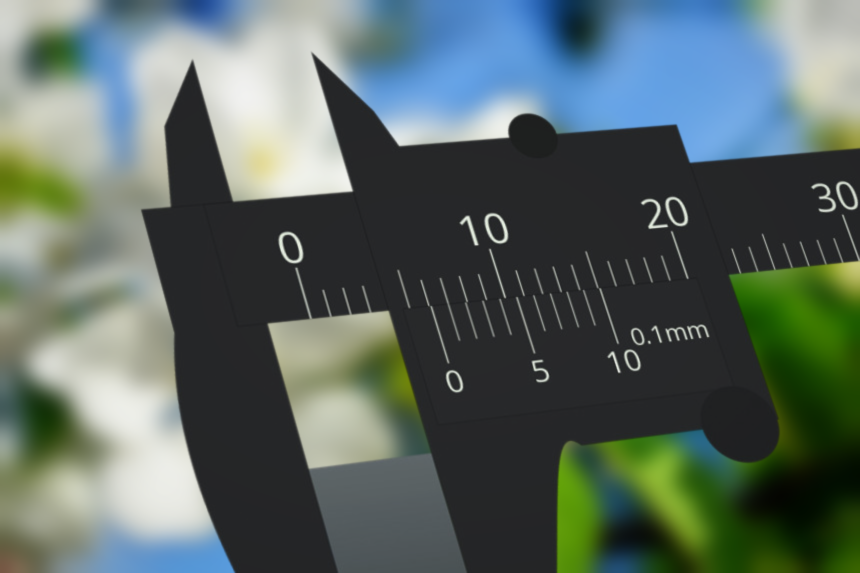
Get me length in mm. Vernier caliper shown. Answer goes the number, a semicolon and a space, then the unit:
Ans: 6.1; mm
